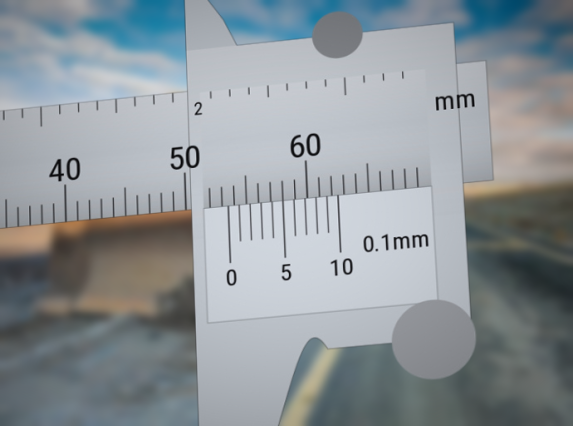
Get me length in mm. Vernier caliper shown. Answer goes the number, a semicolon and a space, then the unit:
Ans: 53.5; mm
